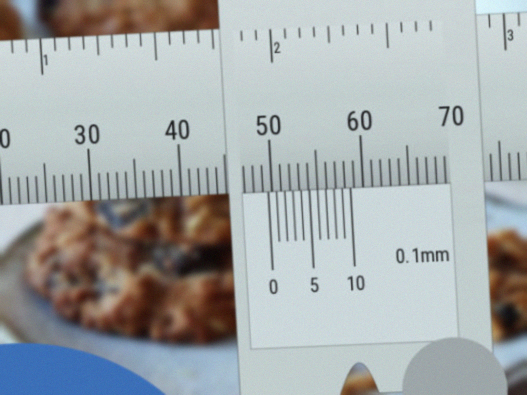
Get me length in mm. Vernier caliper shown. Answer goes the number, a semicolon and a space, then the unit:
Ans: 49.6; mm
